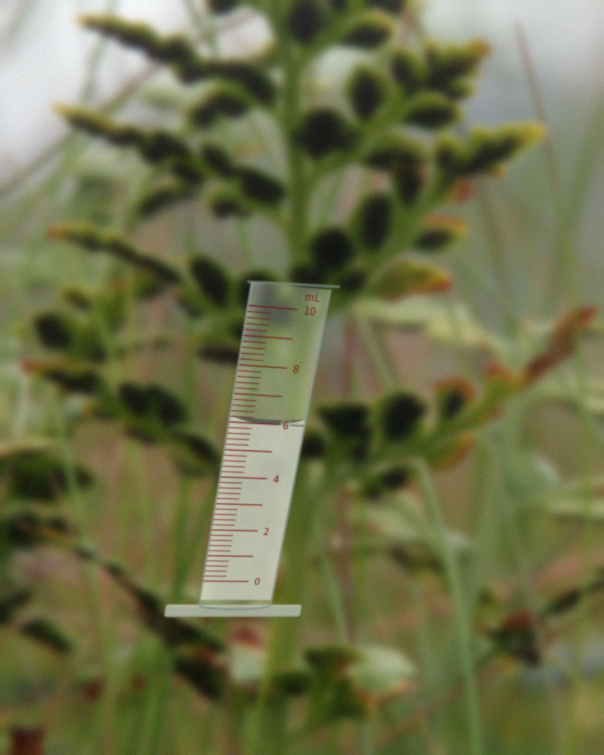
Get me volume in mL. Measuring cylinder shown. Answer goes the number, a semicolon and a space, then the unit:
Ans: 6; mL
